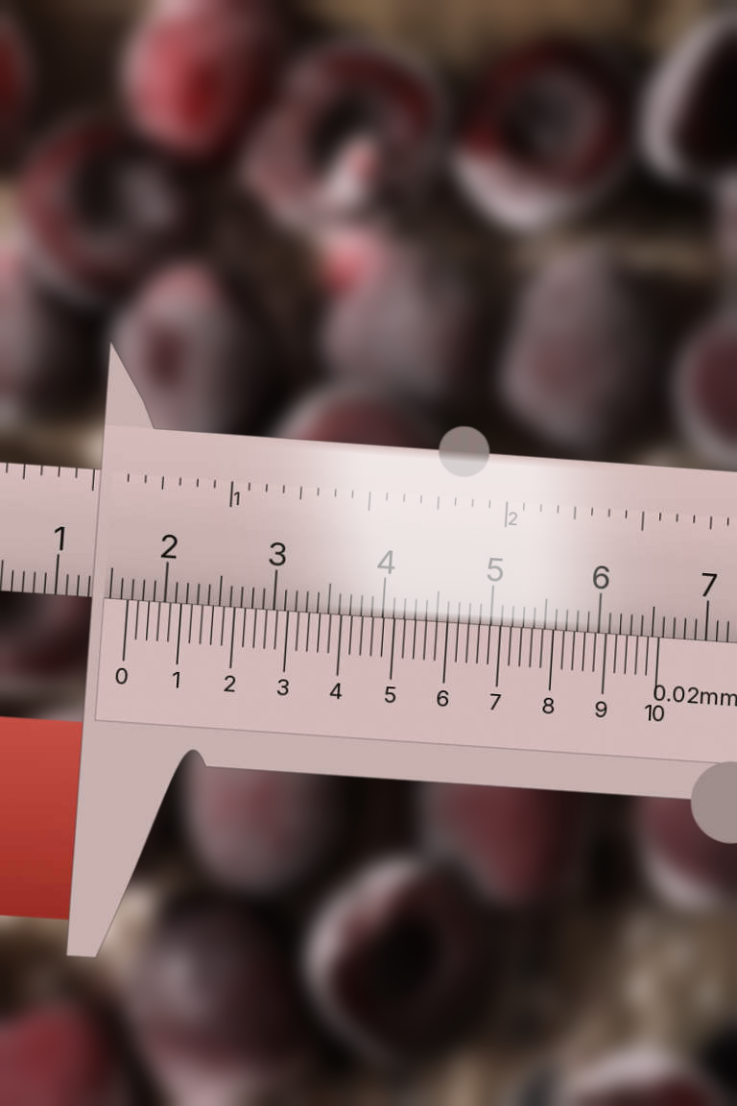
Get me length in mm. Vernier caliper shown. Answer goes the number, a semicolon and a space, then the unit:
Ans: 16.6; mm
